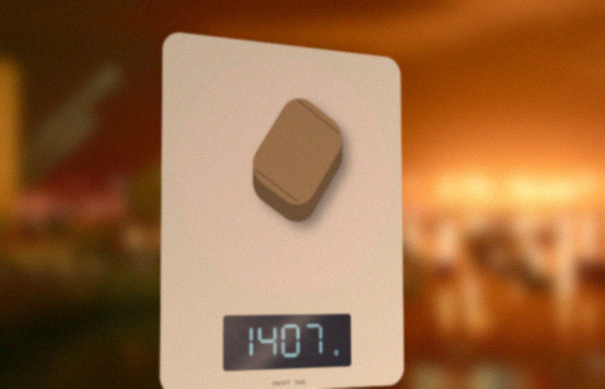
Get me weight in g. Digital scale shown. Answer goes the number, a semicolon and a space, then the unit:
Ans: 1407; g
